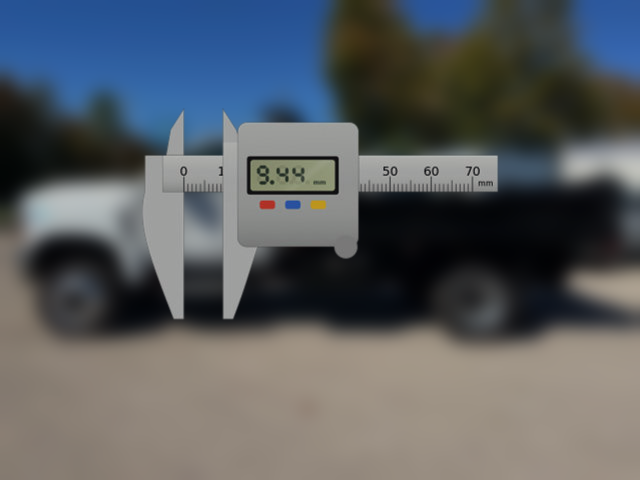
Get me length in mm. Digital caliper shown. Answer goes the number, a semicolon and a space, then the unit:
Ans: 9.44; mm
